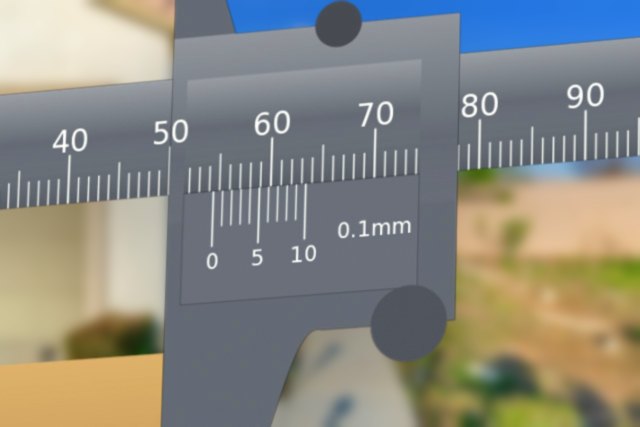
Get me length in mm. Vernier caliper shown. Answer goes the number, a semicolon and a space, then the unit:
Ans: 54.4; mm
